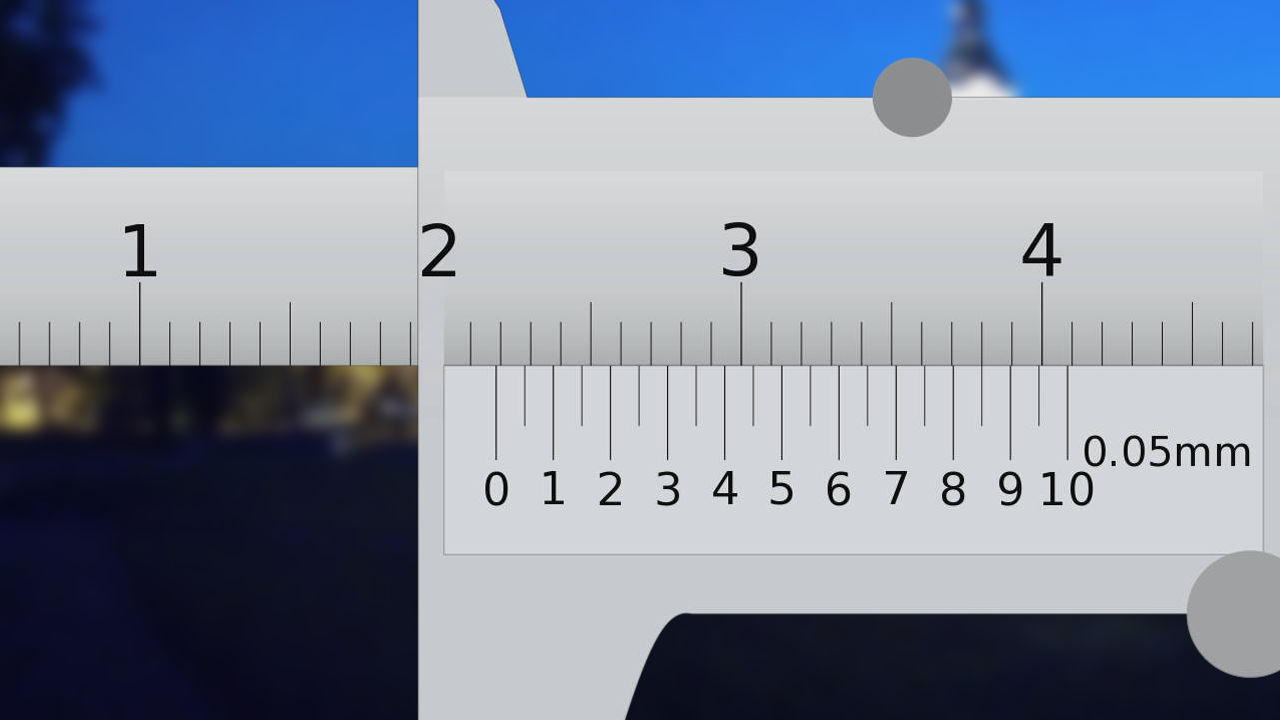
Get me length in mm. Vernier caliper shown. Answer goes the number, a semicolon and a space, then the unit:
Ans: 21.85; mm
